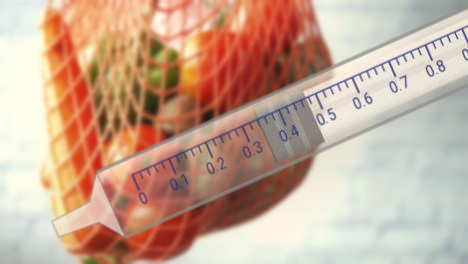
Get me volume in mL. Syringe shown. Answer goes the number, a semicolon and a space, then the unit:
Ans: 0.34; mL
